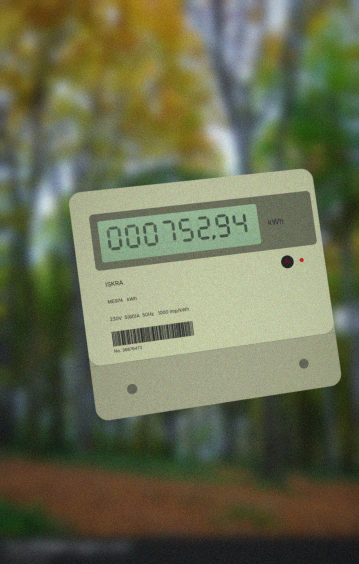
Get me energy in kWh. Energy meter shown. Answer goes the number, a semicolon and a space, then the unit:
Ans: 752.94; kWh
